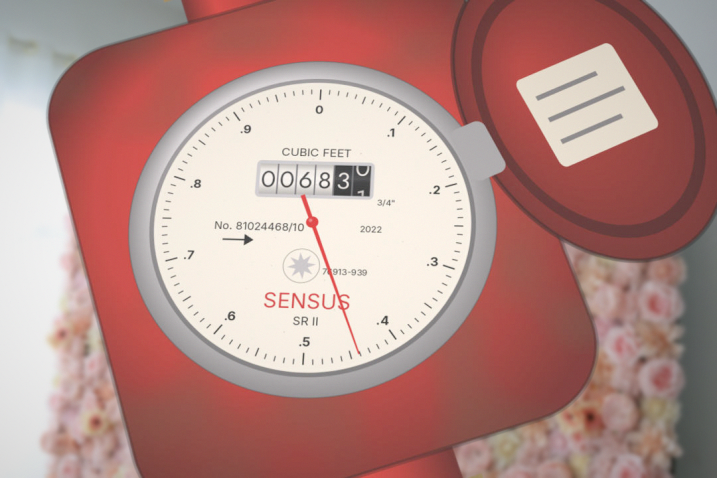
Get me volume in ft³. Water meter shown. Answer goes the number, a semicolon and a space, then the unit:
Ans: 6830.44; ft³
